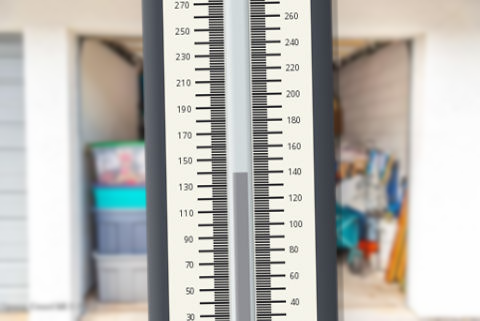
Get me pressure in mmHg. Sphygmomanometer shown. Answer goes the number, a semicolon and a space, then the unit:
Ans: 140; mmHg
